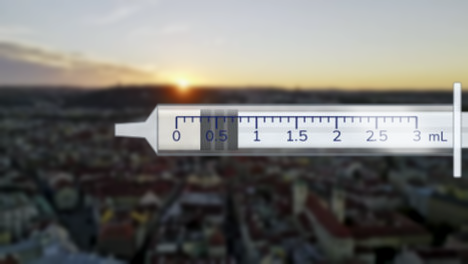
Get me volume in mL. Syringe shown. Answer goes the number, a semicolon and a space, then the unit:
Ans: 0.3; mL
